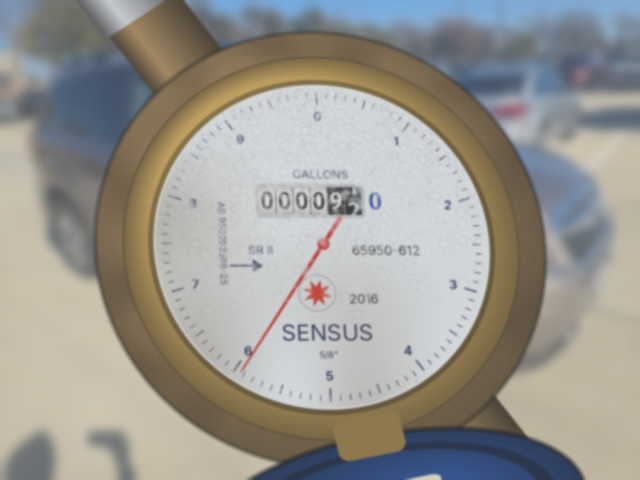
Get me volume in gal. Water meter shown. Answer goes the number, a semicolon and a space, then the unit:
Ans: 915.9; gal
